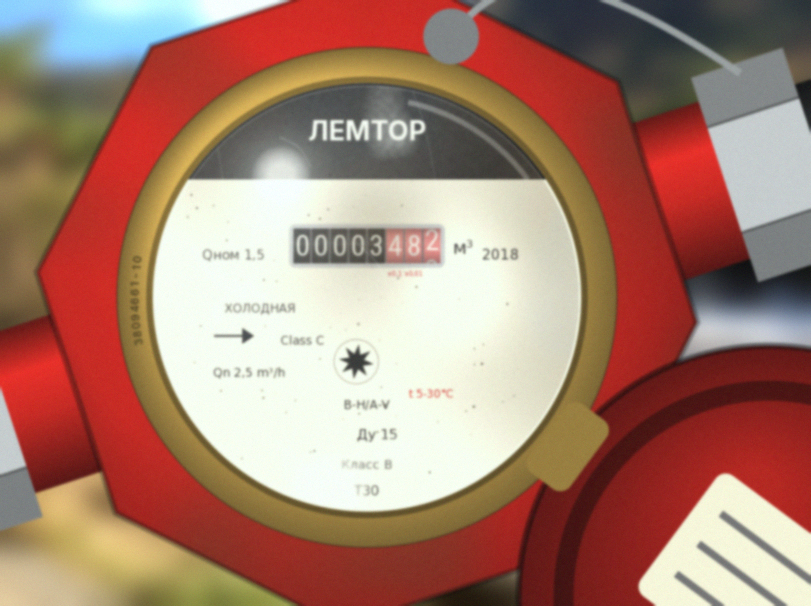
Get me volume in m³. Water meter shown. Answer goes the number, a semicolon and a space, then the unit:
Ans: 3.482; m³
